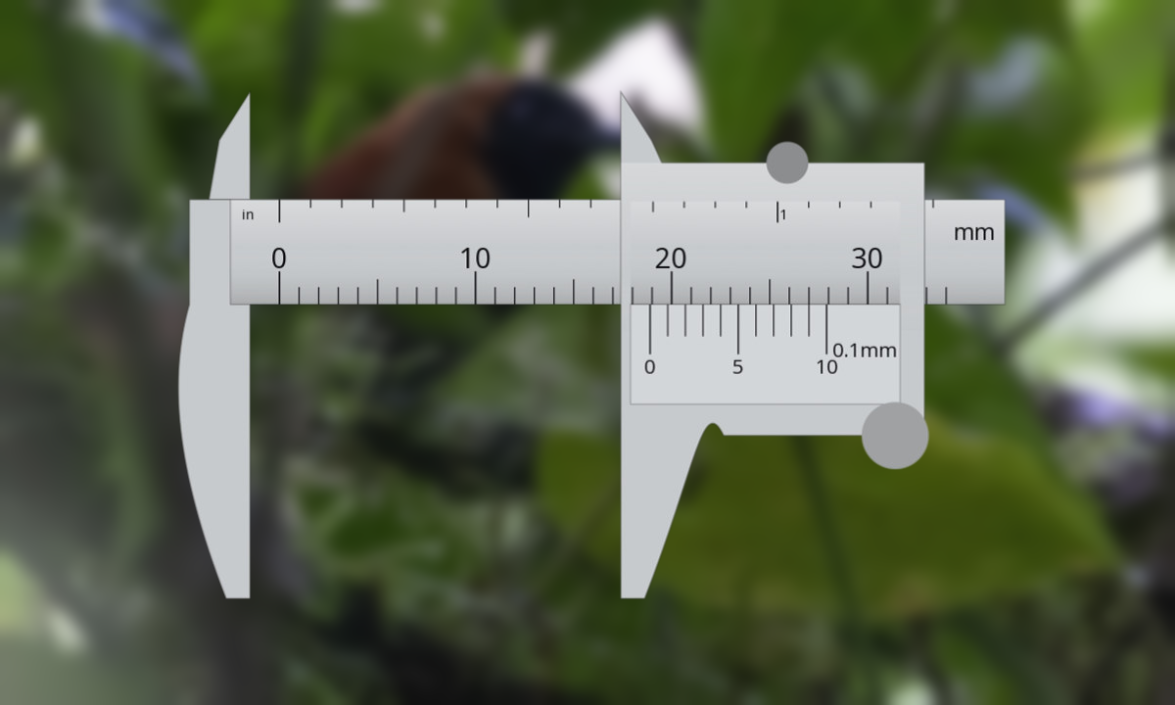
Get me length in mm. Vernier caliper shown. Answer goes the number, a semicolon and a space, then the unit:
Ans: 18.9; mm
